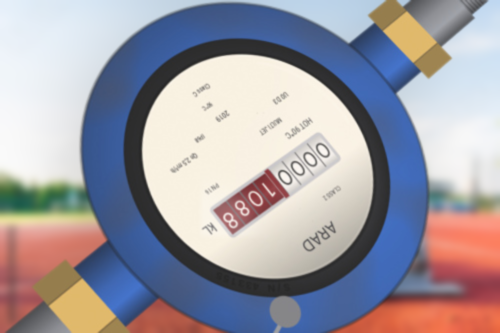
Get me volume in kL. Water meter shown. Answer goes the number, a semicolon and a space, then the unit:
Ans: 0.1088; kL
